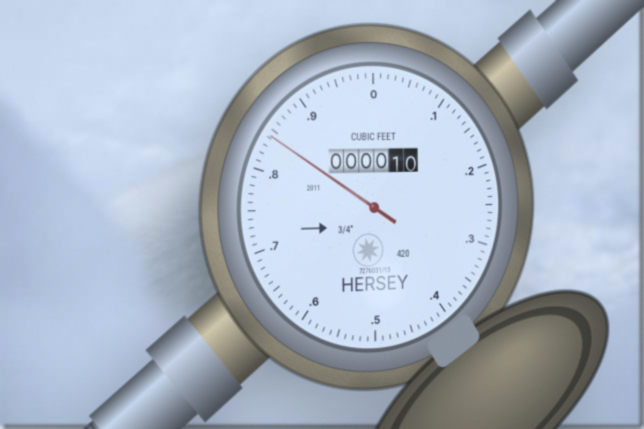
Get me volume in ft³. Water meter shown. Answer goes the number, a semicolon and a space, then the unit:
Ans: 9.84; ft³
